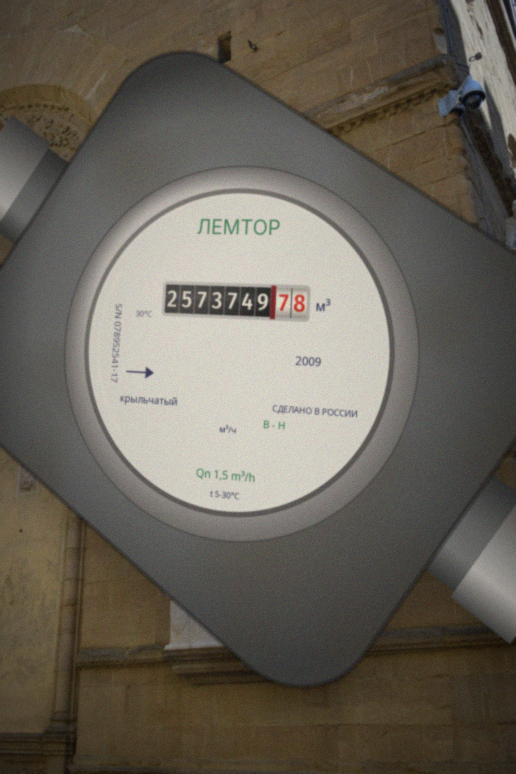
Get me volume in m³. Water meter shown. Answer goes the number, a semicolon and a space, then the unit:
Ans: 2573749.78; m³
